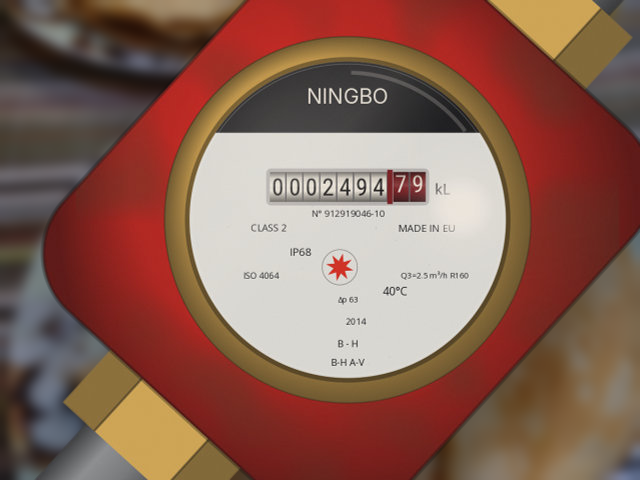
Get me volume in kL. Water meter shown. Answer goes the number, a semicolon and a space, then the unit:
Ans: 2494.79; kL
